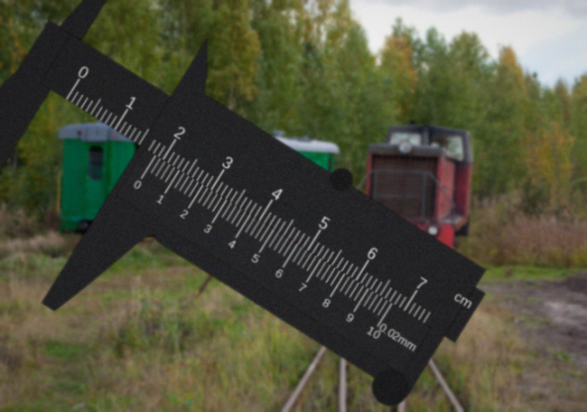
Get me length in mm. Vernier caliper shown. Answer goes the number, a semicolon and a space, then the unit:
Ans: 18.5; mm
